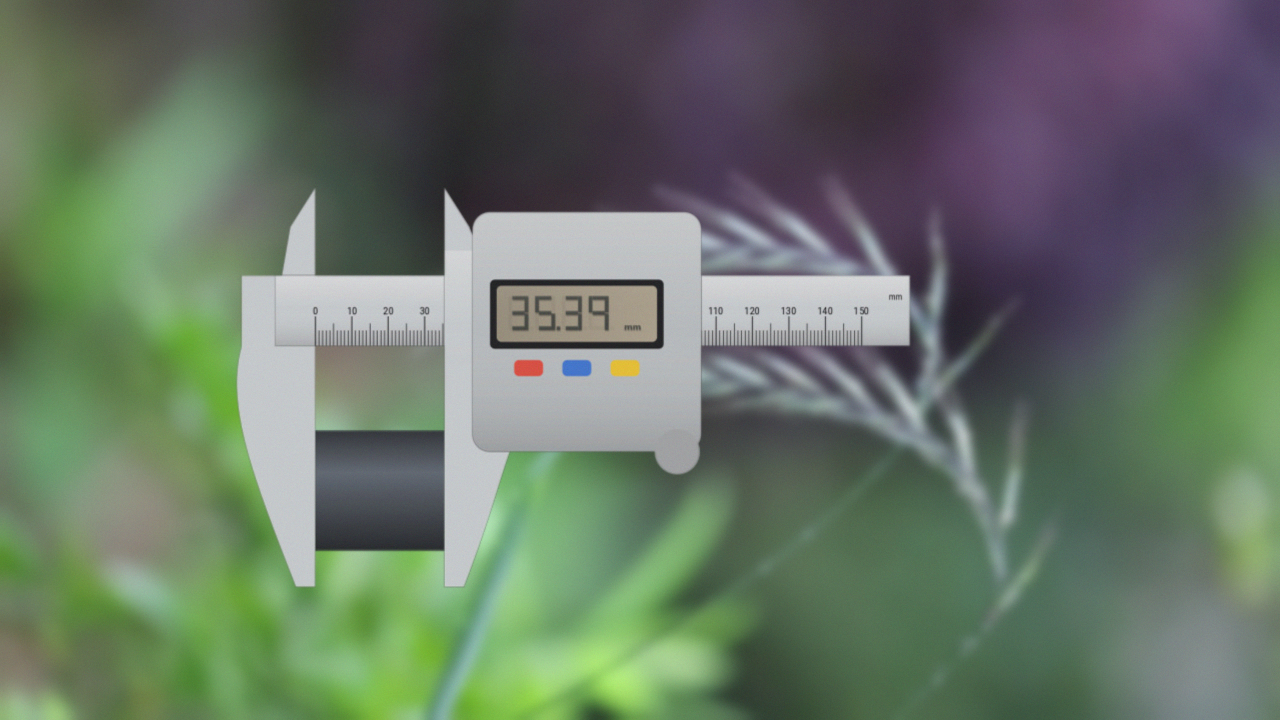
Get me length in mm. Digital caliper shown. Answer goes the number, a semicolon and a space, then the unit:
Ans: 35.39; mm
